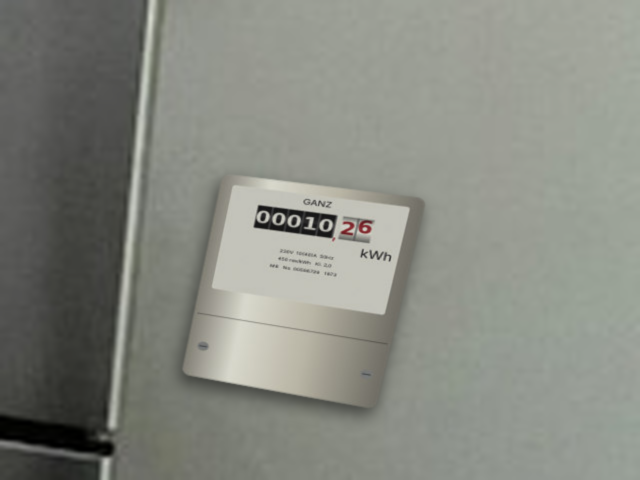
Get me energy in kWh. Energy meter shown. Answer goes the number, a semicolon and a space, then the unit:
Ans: 10.26; kWh
